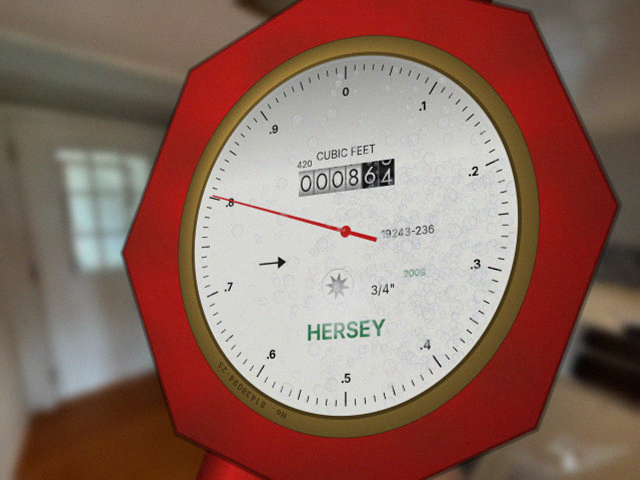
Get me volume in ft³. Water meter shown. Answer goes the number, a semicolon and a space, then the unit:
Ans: 863.80; ft³
